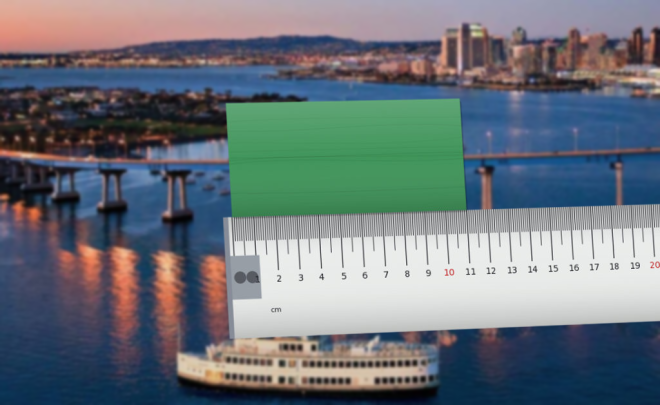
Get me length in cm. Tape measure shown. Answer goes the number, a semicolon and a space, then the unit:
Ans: 11; cm
